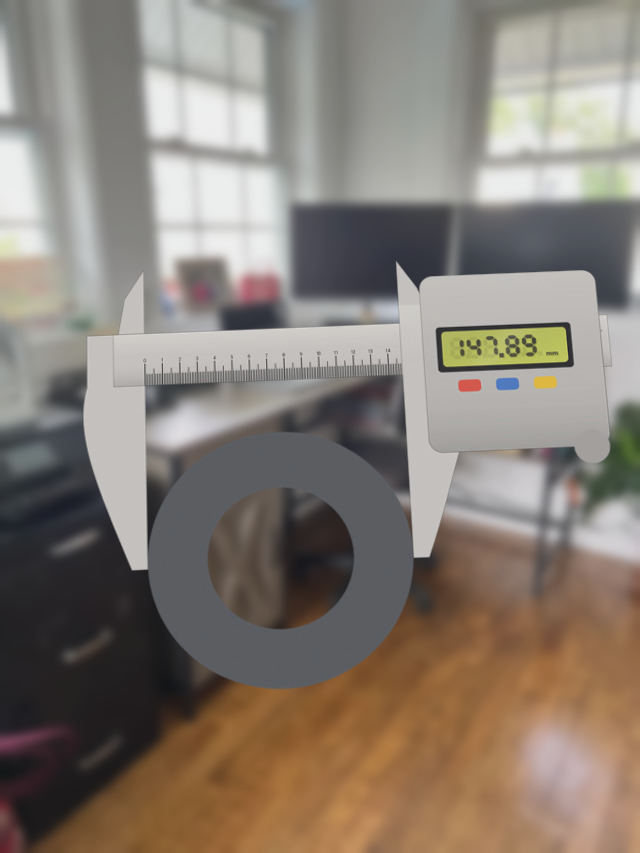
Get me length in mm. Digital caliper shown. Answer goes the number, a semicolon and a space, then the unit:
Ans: 147.89; mm
